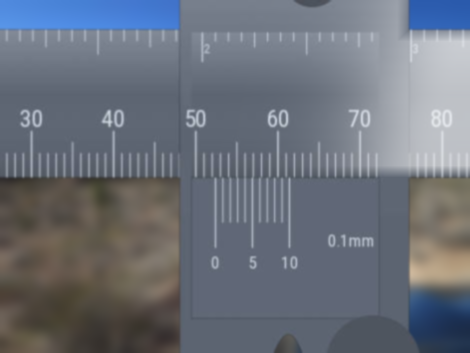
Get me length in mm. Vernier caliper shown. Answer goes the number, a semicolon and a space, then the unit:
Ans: 52.4; mm
